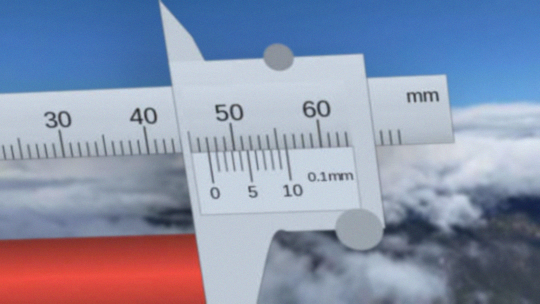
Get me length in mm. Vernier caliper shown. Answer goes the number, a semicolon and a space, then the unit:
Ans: 47.0; mm
